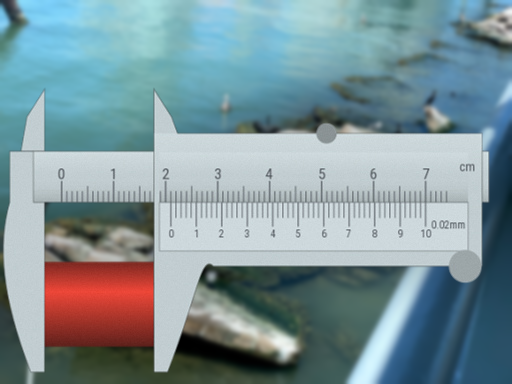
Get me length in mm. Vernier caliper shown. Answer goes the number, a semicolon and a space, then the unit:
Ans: 21.0; mm
